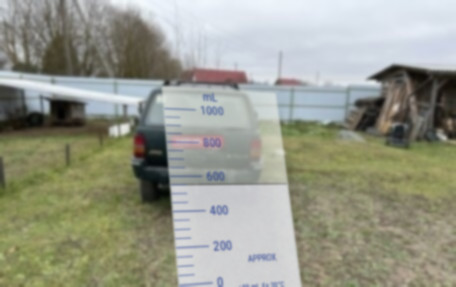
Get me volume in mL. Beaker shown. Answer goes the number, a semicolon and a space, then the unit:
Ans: 550; mL
